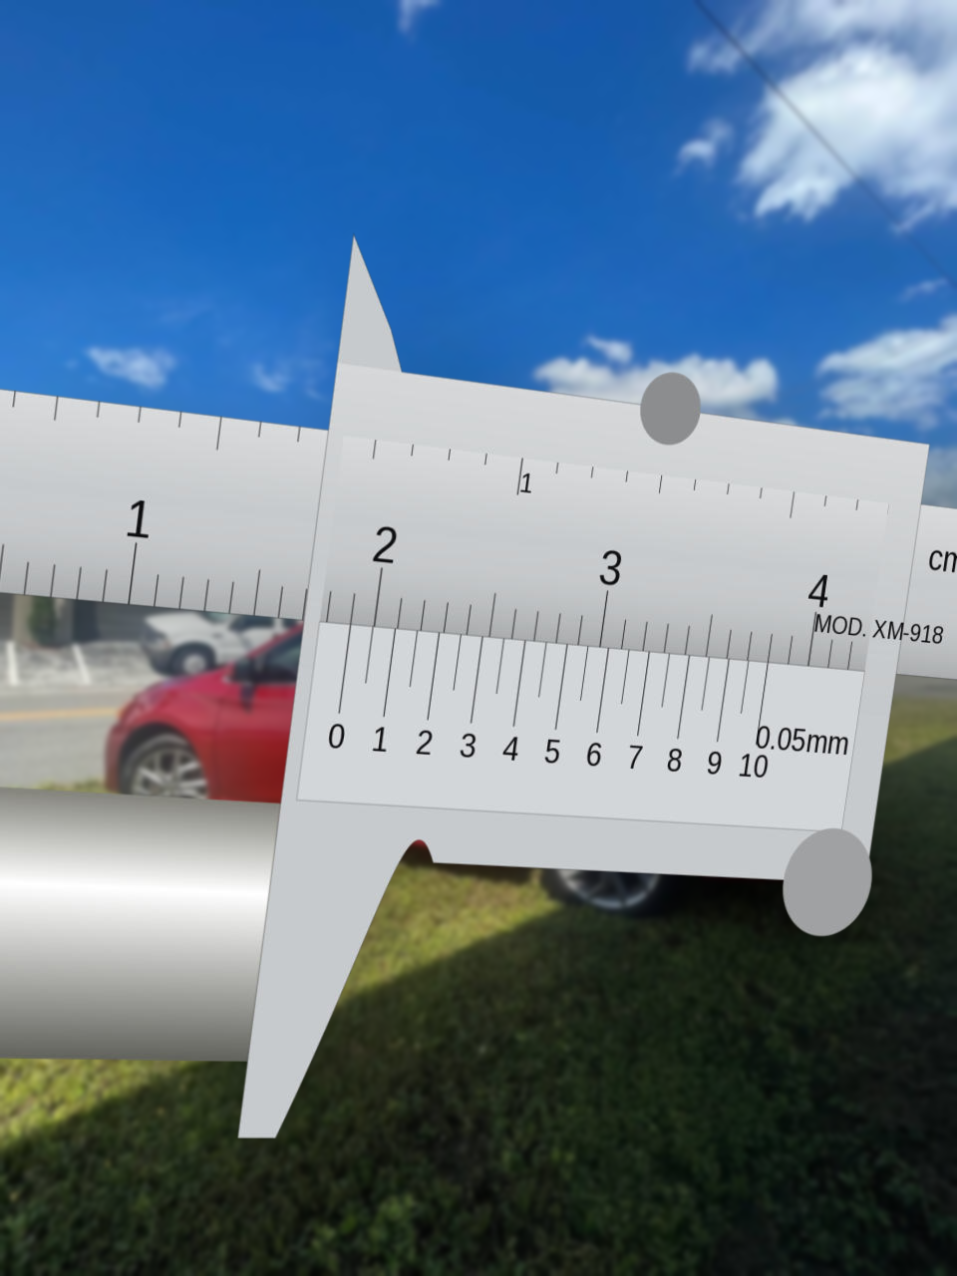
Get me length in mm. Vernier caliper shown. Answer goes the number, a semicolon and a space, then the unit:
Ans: 19.0; mm
